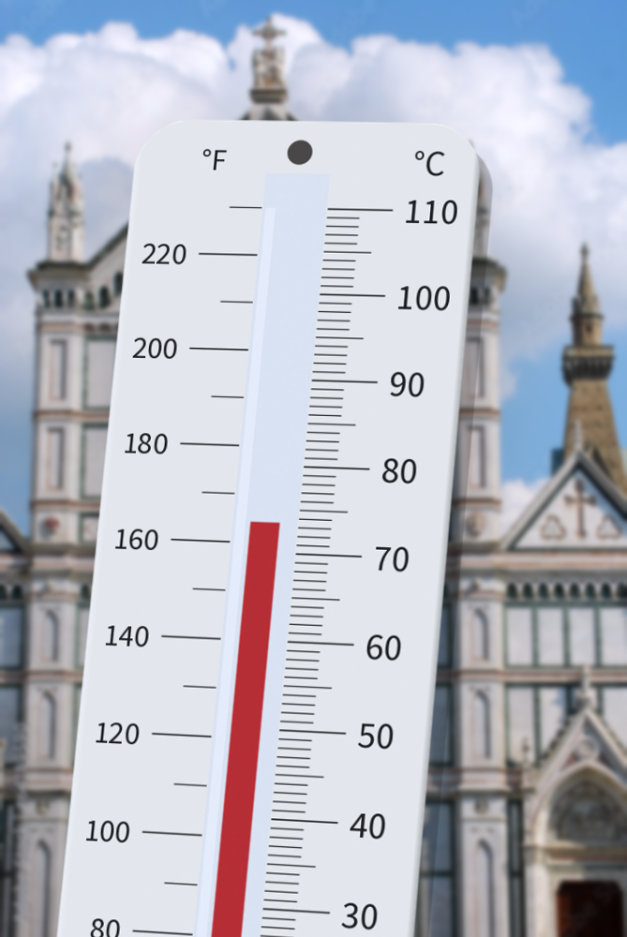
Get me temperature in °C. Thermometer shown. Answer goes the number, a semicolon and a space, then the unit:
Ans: 73.5; °C
